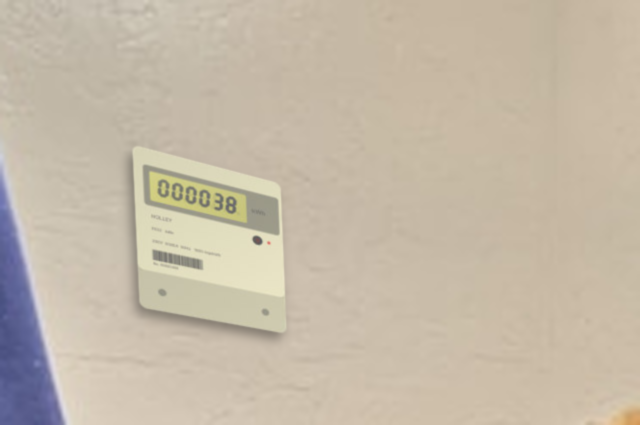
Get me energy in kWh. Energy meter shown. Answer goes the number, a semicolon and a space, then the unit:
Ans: 38; kWh
